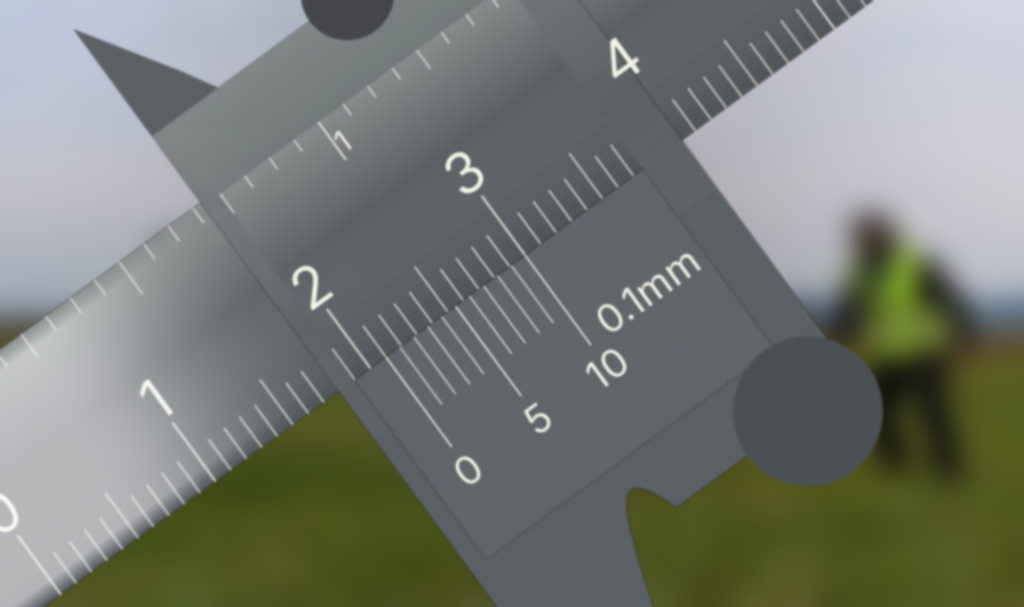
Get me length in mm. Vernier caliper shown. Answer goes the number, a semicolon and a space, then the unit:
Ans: 21.0; mm
